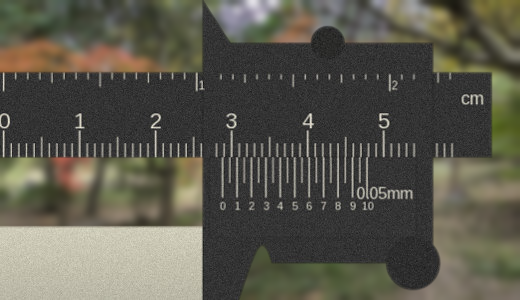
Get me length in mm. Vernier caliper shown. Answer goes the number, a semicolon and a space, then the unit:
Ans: 28.8; mm
